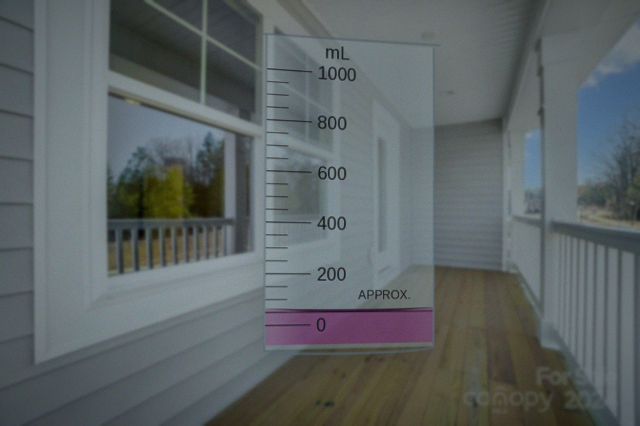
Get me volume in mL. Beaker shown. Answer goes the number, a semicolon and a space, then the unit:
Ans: 50; mL
